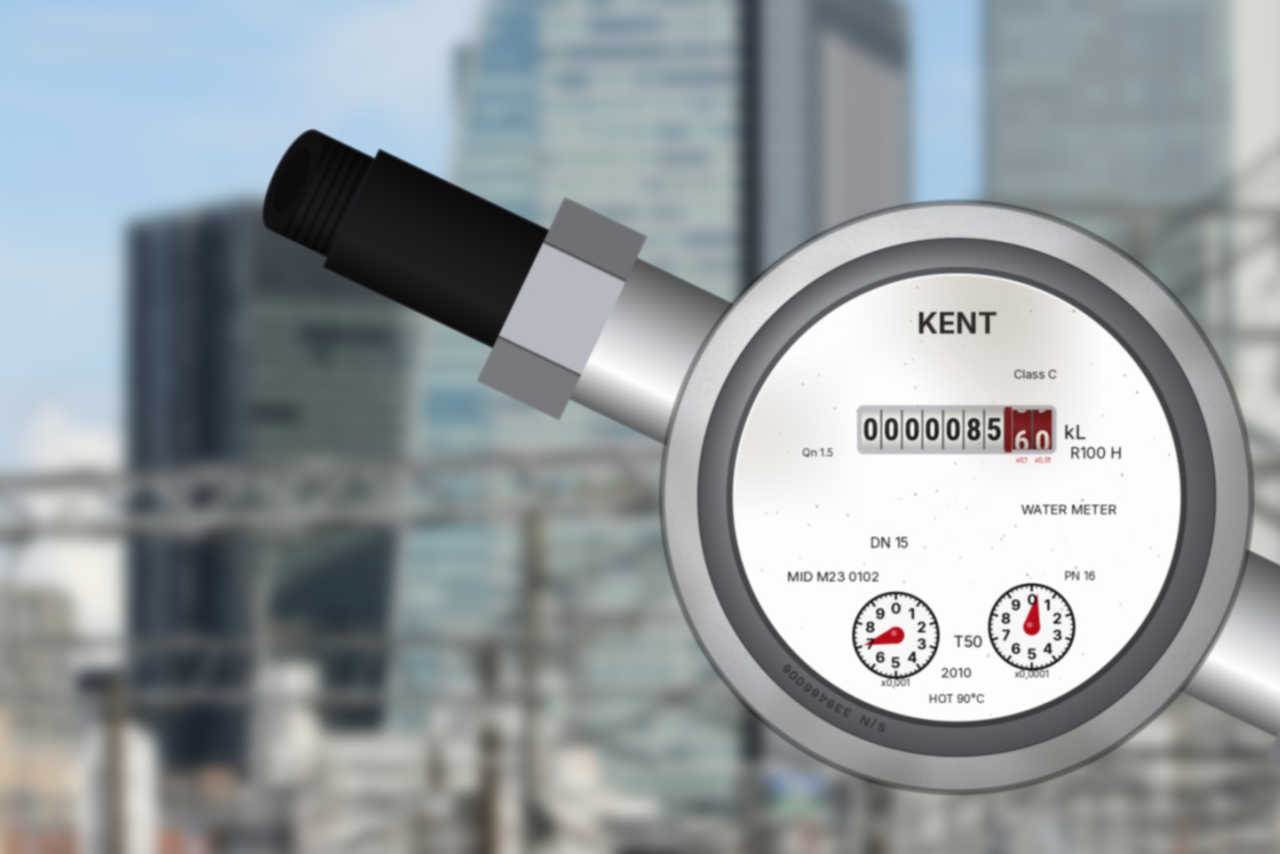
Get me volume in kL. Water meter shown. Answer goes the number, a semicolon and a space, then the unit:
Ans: 85.5970; kL
